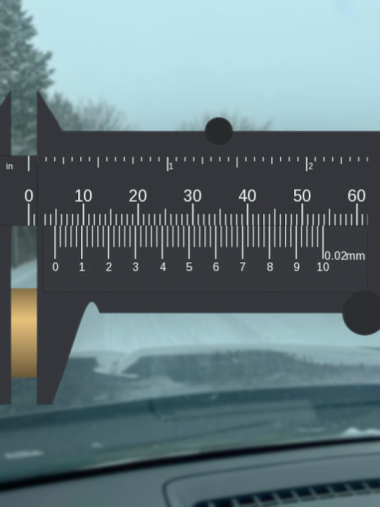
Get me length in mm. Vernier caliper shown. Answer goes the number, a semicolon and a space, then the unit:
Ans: 4.8; mm
